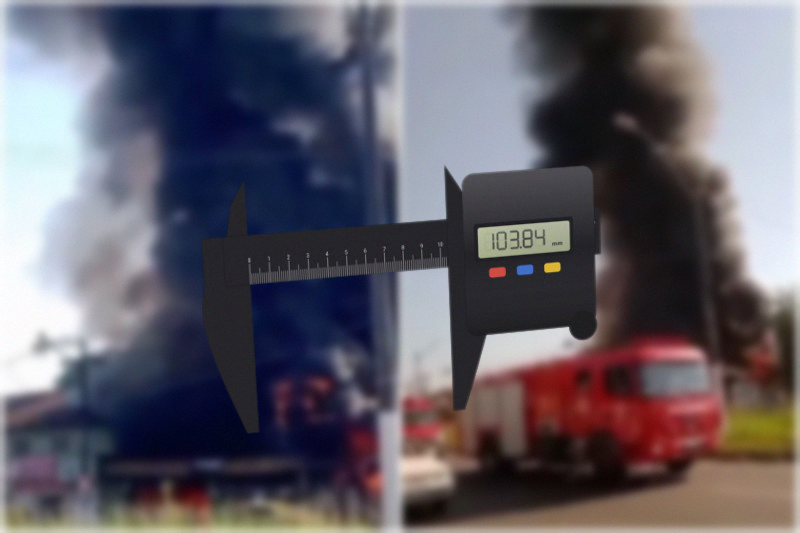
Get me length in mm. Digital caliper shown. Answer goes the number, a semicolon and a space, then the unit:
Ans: 103.84; mm
